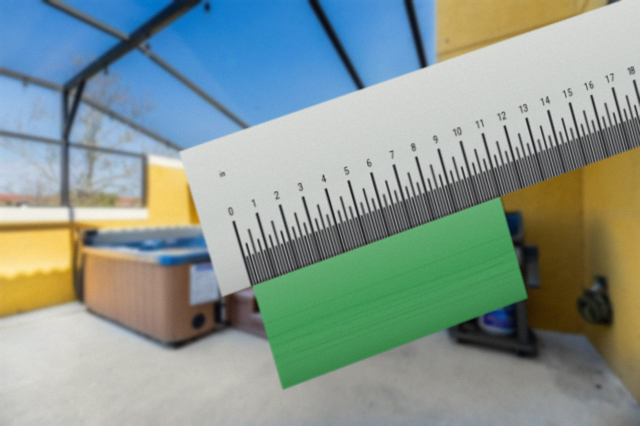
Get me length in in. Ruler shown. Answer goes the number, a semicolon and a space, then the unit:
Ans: 11; in
